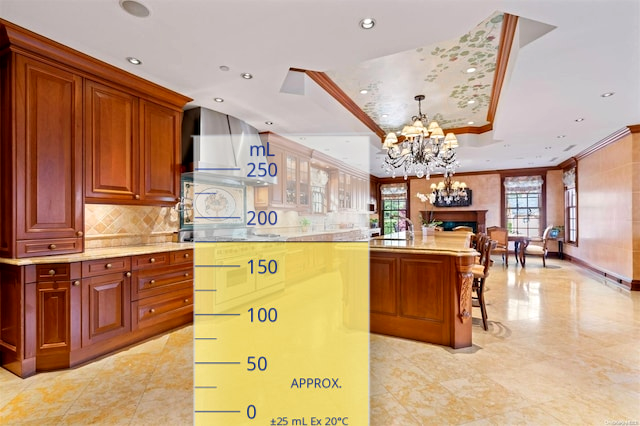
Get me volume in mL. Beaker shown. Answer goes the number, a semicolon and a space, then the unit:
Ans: 175; mL
